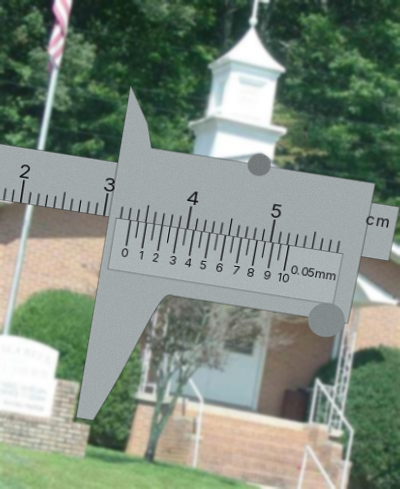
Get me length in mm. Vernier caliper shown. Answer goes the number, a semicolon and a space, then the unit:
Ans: 33.2; mm
